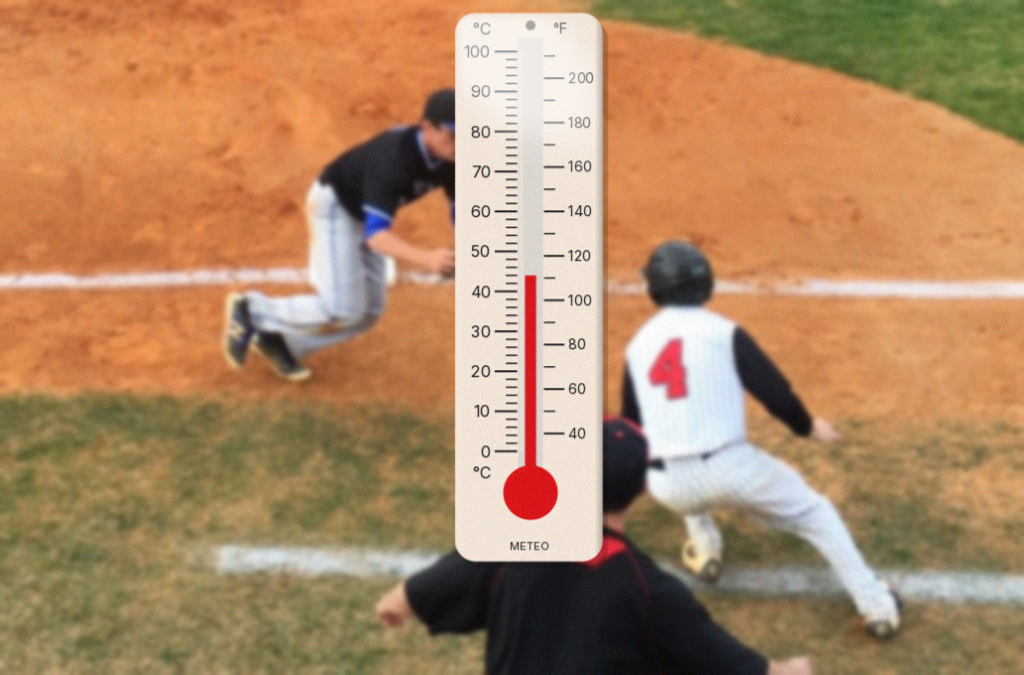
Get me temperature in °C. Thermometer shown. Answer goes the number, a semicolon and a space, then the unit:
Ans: 44; °C
